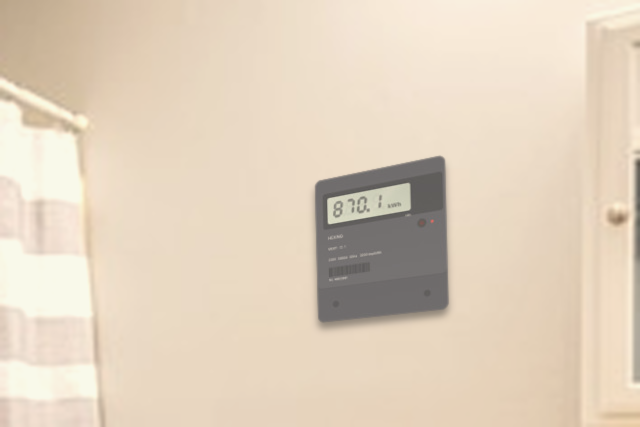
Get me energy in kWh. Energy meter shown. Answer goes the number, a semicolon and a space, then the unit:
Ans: 870.1; kWh
